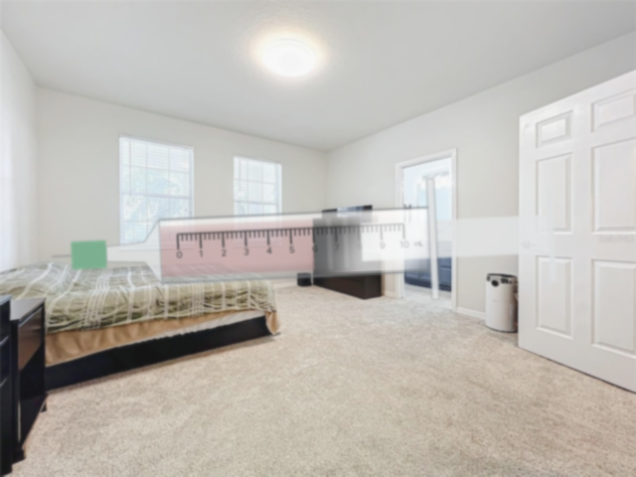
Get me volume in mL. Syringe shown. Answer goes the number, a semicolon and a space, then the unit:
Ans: 6; mL
